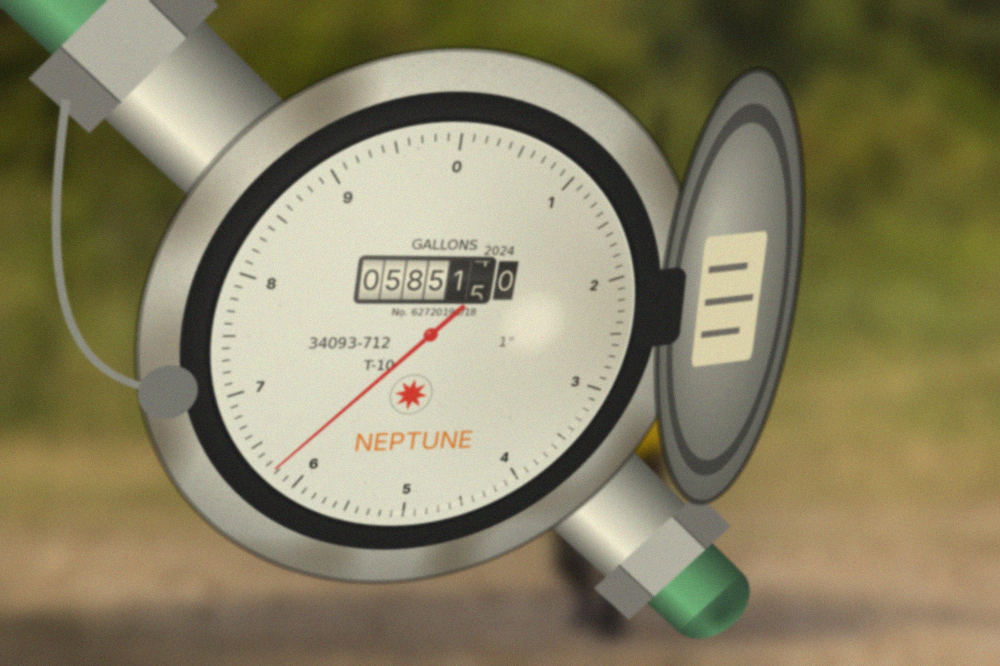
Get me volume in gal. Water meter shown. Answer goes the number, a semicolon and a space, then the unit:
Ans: 585146.2; gal
